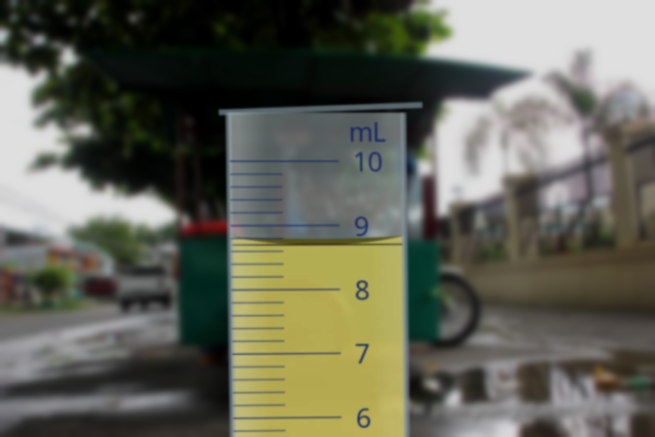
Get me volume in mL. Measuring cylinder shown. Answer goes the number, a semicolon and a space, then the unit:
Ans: 8.7; mL
